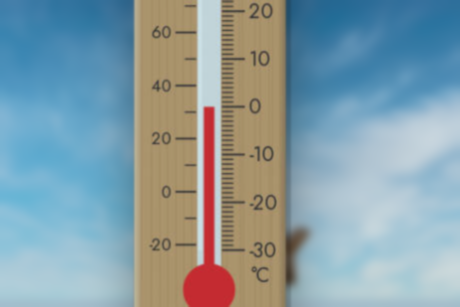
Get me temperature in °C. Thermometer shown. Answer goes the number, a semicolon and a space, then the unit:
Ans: 0; °C
